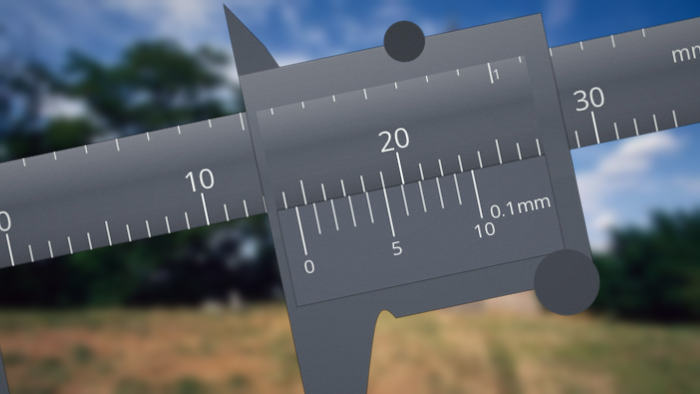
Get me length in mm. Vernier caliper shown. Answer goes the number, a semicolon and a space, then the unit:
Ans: 14.5; mm
